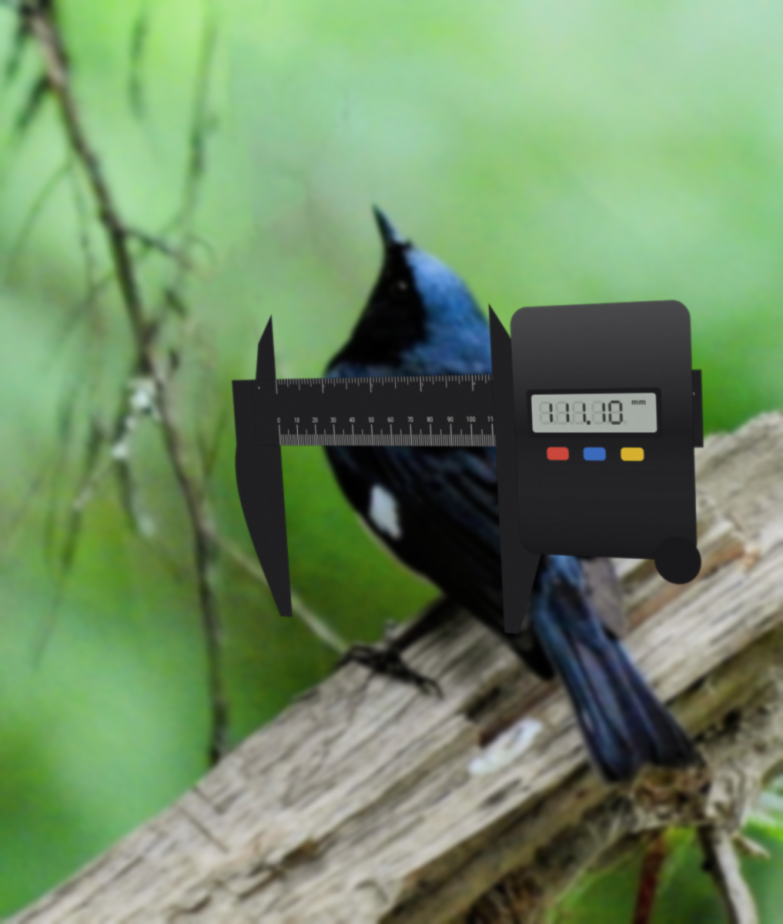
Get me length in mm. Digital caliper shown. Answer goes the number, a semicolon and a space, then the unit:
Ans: 111.10; mm
